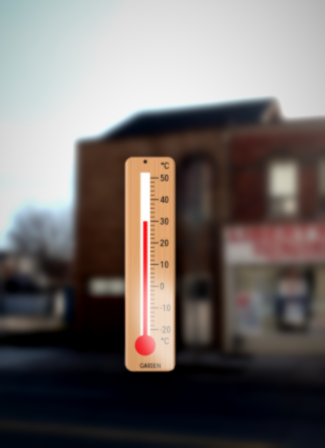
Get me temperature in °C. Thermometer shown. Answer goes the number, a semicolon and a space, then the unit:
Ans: 30; °C
